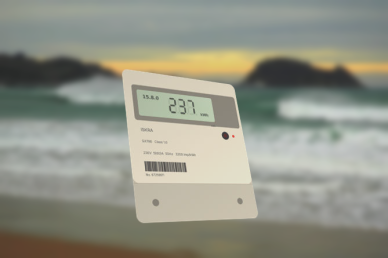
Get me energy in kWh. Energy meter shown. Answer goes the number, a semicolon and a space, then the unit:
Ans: 237; kWh
